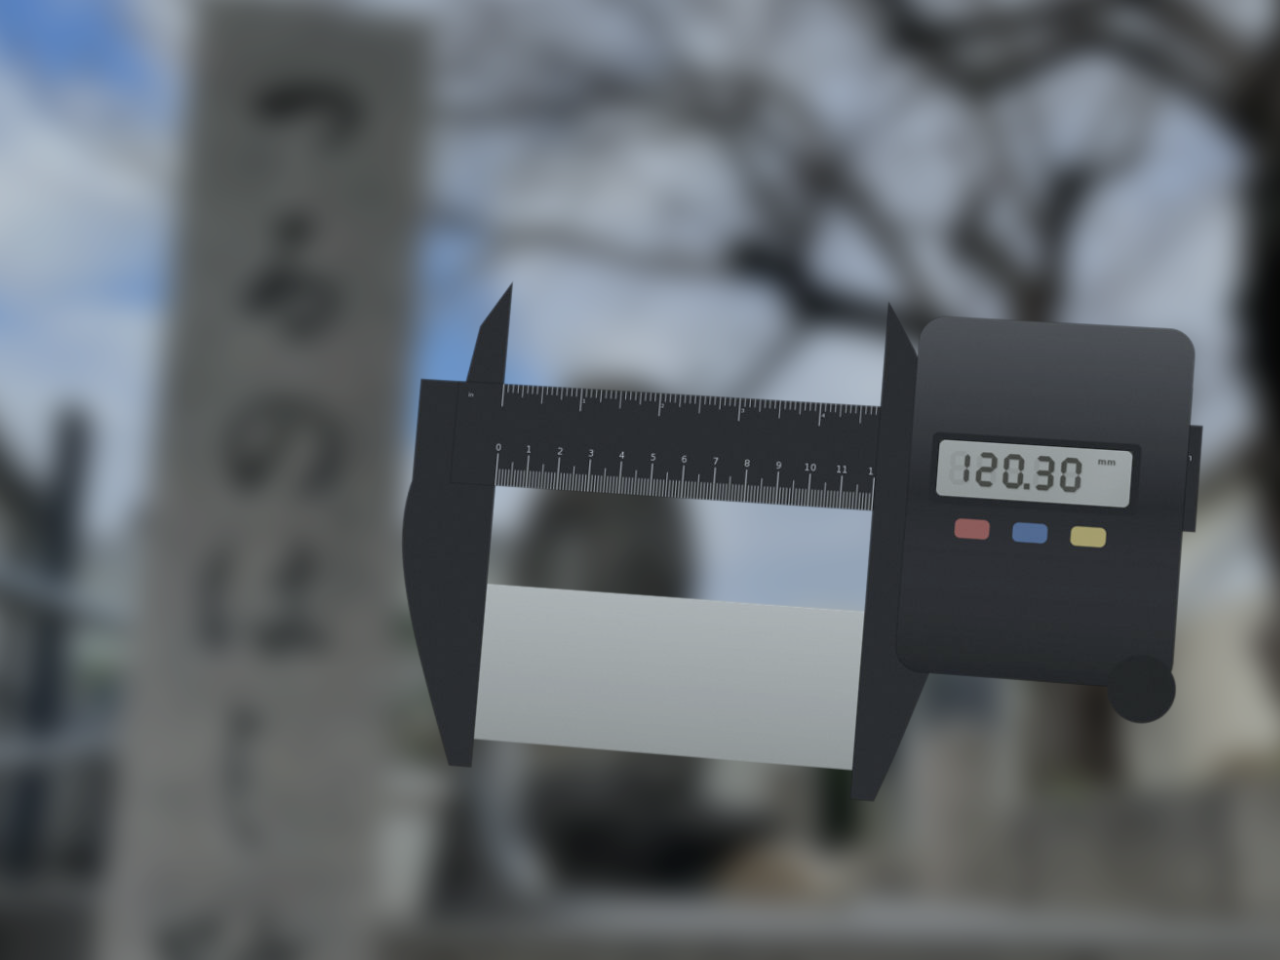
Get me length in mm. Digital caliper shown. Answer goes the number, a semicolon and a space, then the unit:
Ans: 120.30; mm
